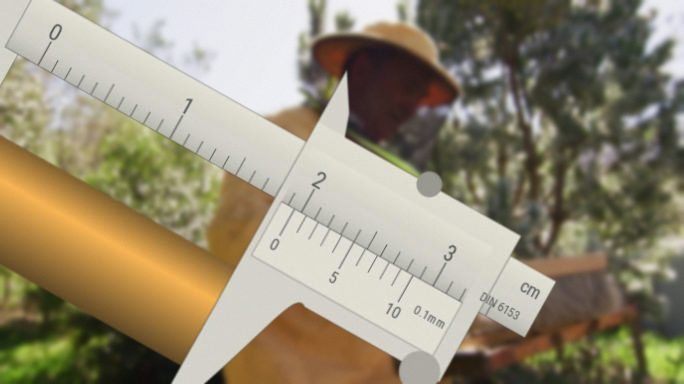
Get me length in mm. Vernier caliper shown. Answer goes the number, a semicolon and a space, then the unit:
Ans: 19.5; mm
